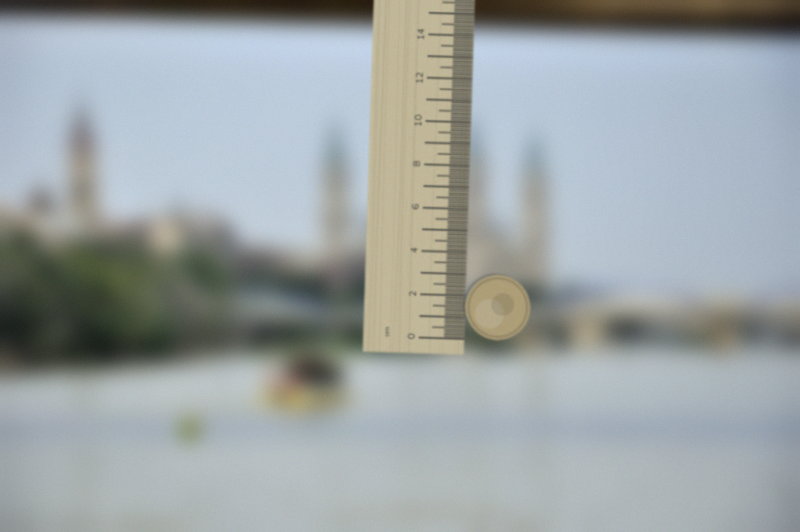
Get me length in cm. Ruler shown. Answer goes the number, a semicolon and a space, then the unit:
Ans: 3; cm
